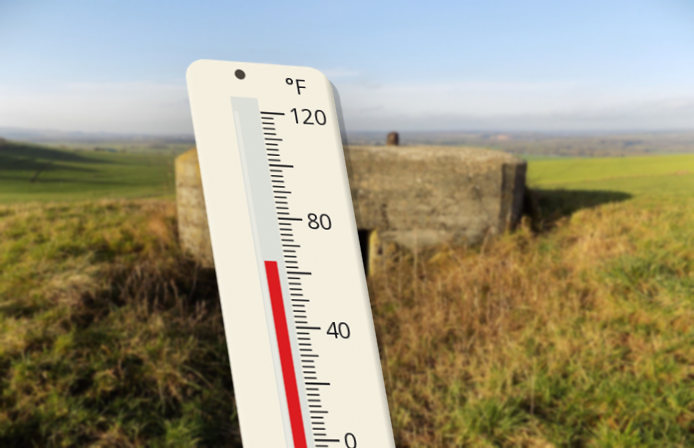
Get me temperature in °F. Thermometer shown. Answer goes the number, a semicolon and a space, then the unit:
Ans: 64; °F
